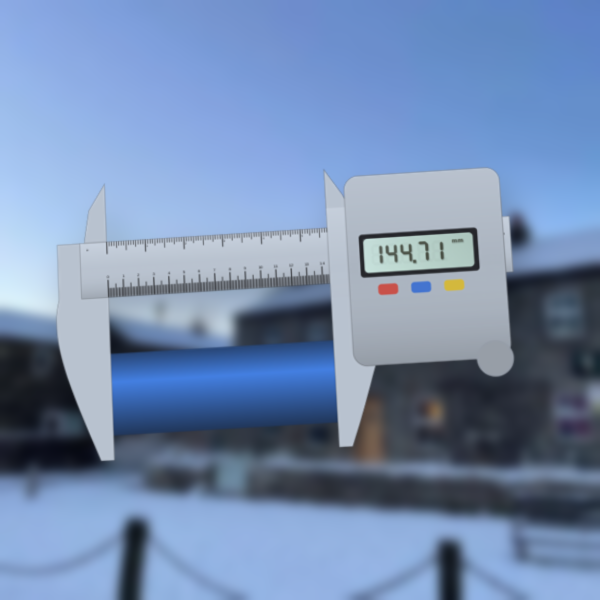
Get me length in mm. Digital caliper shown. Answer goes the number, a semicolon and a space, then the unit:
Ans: 144.71; mm
